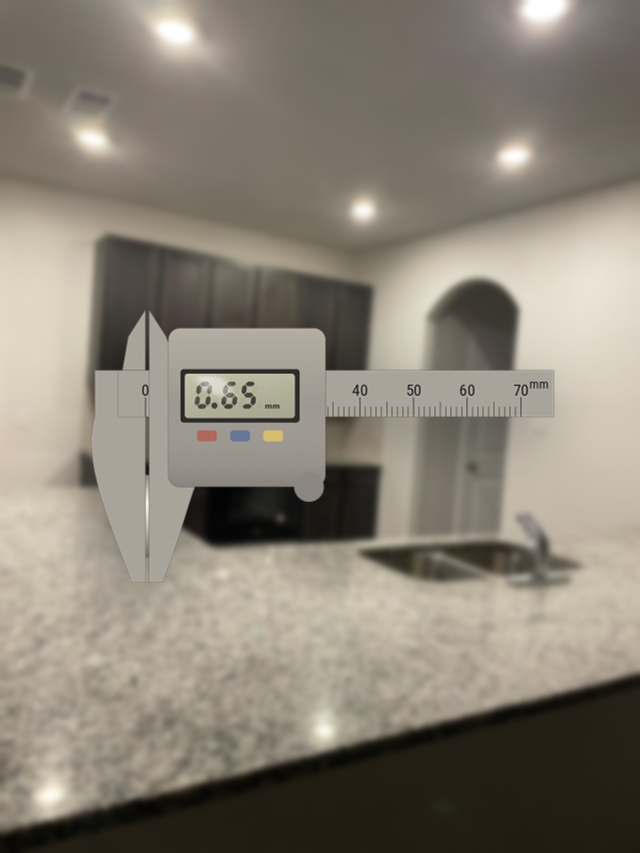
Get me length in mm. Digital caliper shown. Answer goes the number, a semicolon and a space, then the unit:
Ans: 0.65; mm
